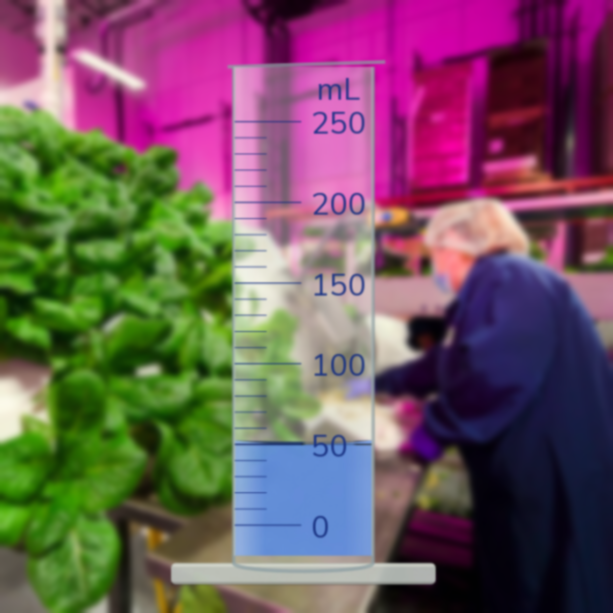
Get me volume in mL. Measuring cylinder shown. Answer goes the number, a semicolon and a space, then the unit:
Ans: 50; mL
